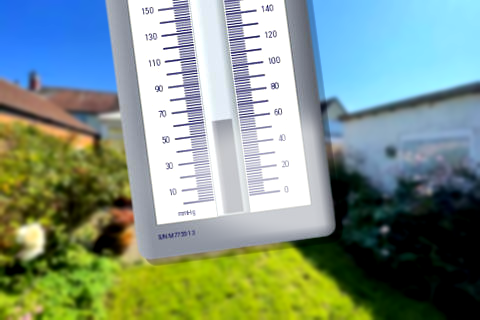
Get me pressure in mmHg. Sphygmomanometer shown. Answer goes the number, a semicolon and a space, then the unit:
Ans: 60; mmHg
